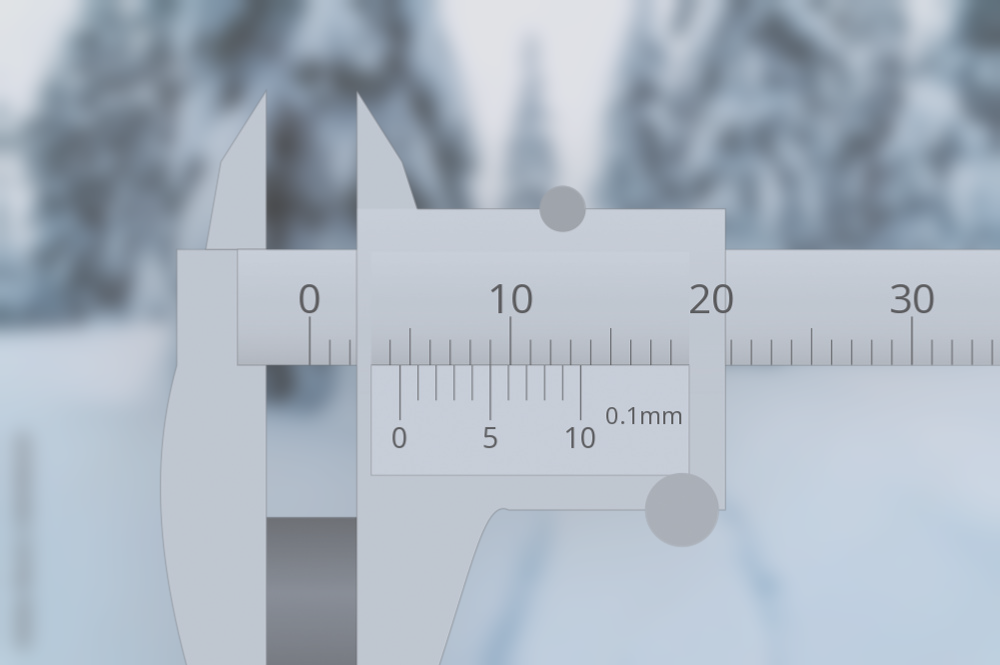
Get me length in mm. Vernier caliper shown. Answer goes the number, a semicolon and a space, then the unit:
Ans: 4.5; mm
